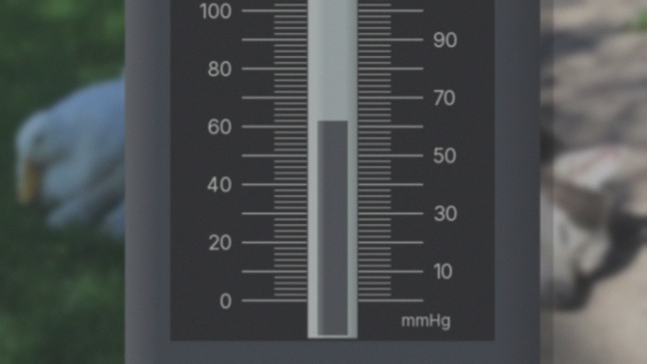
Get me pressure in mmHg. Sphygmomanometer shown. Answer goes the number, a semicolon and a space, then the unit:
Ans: 62; mmHg
